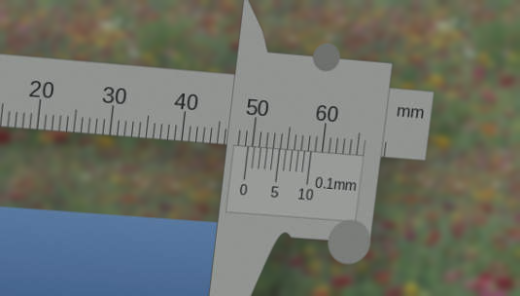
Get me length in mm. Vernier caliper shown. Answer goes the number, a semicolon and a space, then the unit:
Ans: 49.4; mm
